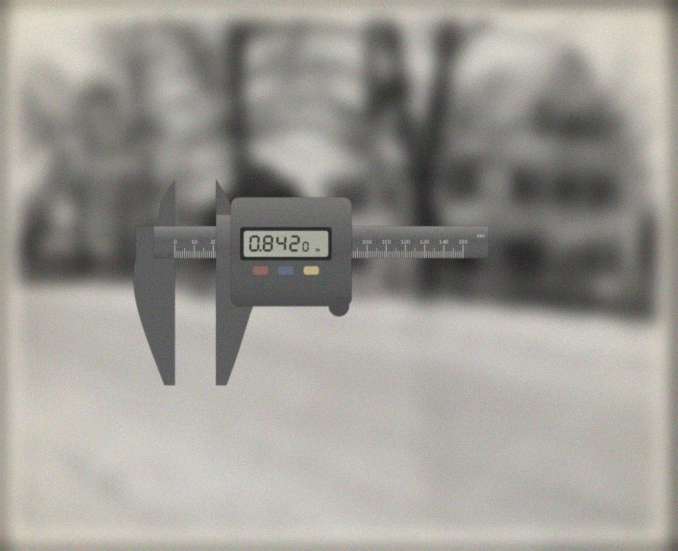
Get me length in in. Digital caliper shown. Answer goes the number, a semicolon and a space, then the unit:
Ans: 0.8420; in
